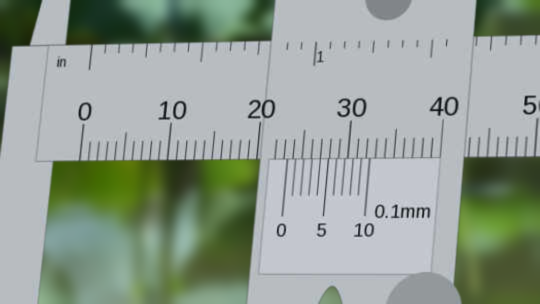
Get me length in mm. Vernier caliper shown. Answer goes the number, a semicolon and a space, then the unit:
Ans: 23.4; mm
